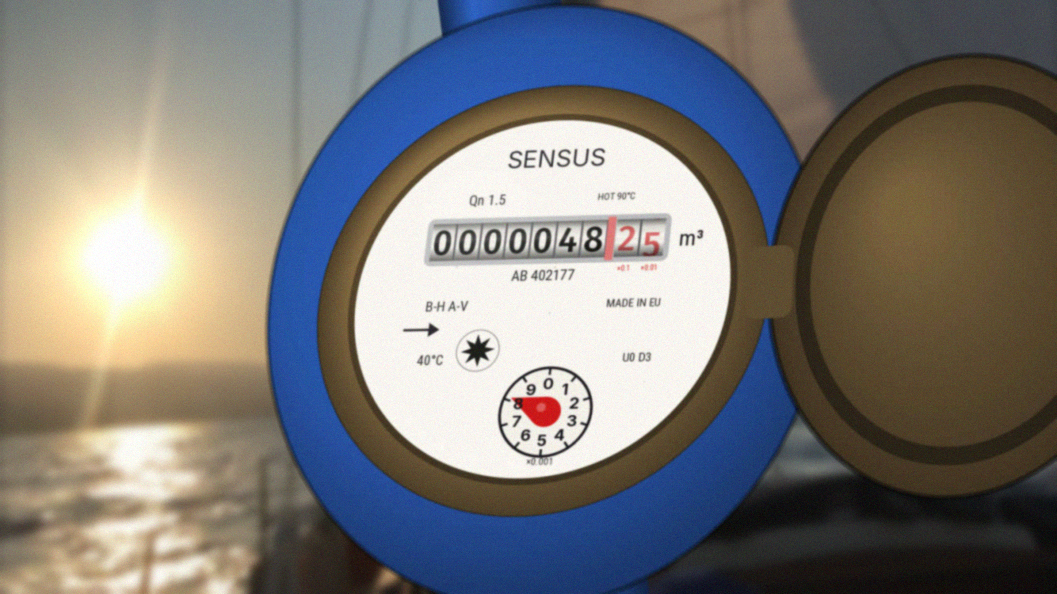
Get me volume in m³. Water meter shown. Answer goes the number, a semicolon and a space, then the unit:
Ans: 48.248; m³
